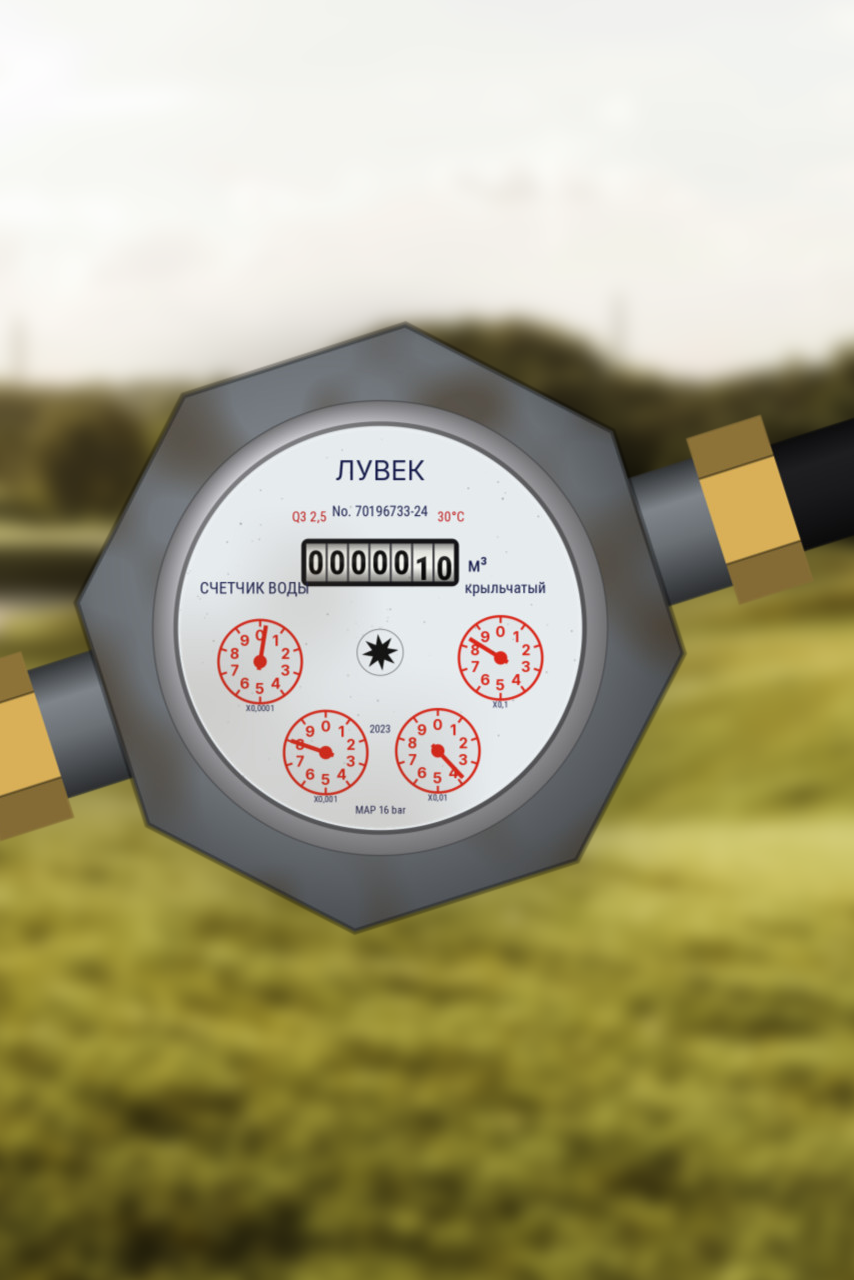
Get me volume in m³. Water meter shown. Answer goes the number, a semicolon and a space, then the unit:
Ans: 9.8380; m³
